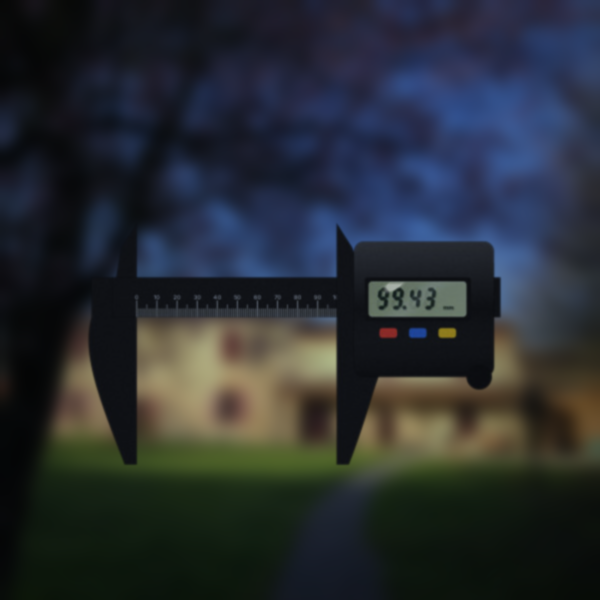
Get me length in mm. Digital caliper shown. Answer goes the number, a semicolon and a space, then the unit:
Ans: 99.43; mm
